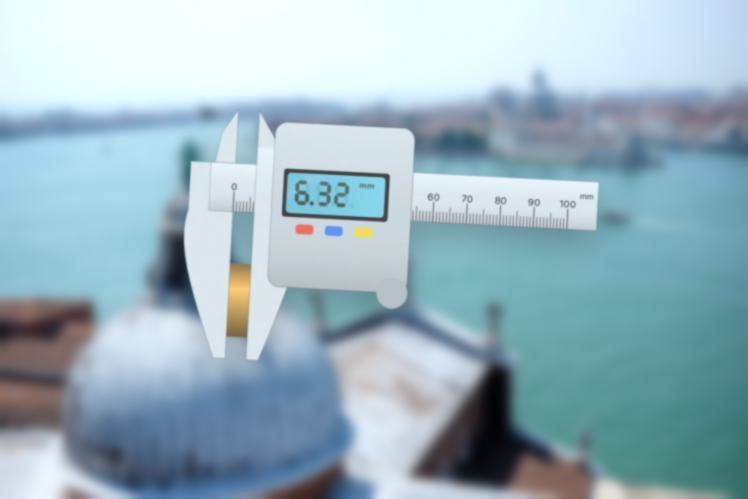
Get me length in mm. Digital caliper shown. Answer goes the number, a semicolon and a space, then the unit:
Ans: 6.32; mm
